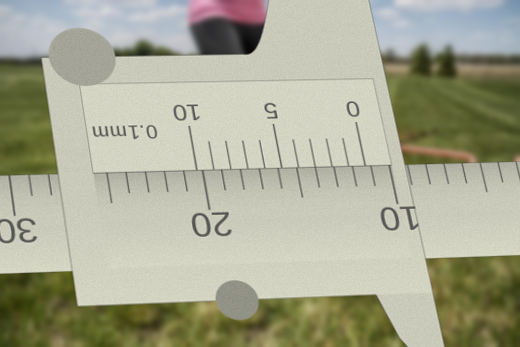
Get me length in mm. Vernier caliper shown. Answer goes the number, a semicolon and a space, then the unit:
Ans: 11.3; mm
